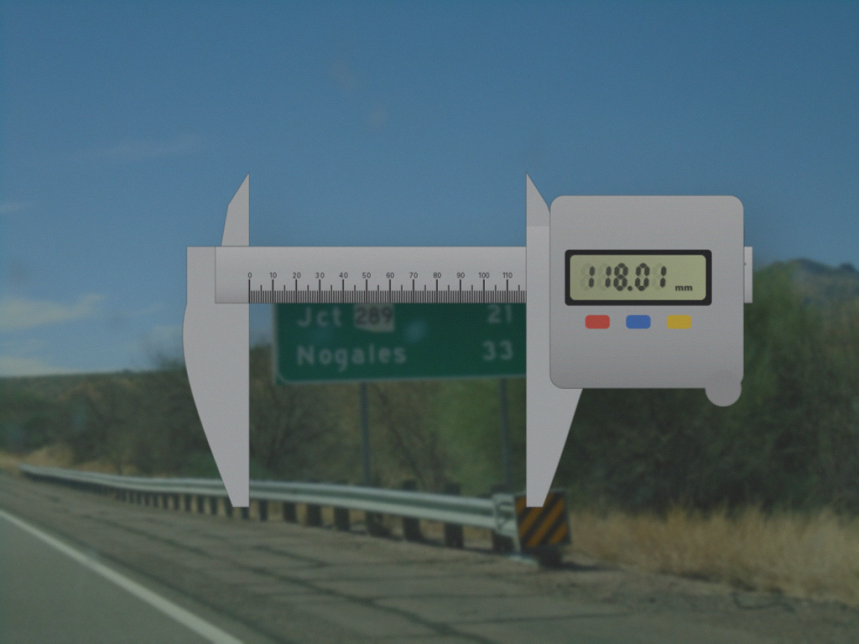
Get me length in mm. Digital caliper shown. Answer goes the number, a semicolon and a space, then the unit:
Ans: 118.01; mm
